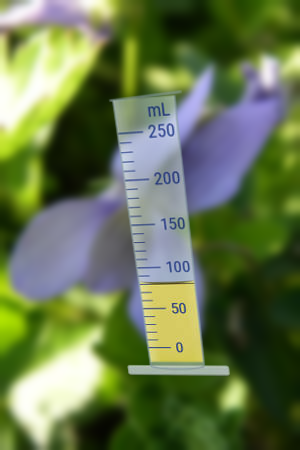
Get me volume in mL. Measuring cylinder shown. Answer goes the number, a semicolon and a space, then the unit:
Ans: 80; mL
